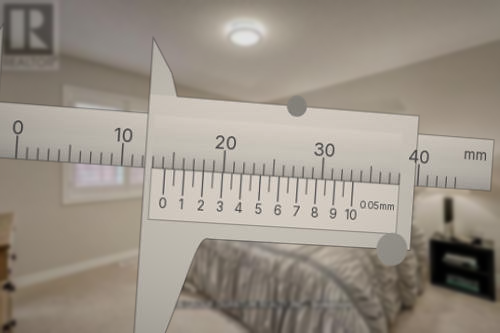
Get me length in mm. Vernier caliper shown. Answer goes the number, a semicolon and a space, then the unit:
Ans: 14.2; mm
